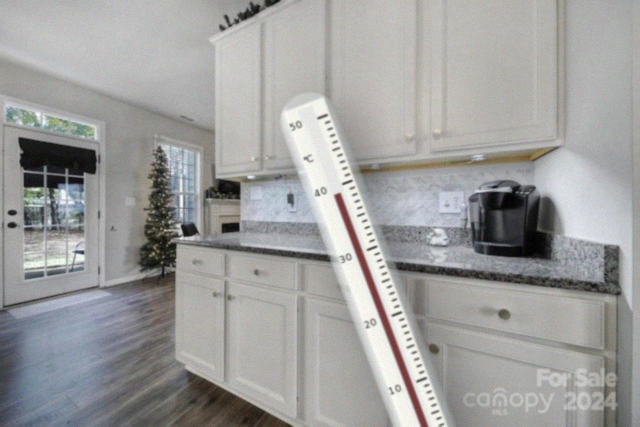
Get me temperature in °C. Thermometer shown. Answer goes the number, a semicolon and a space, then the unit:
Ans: 39; °C
